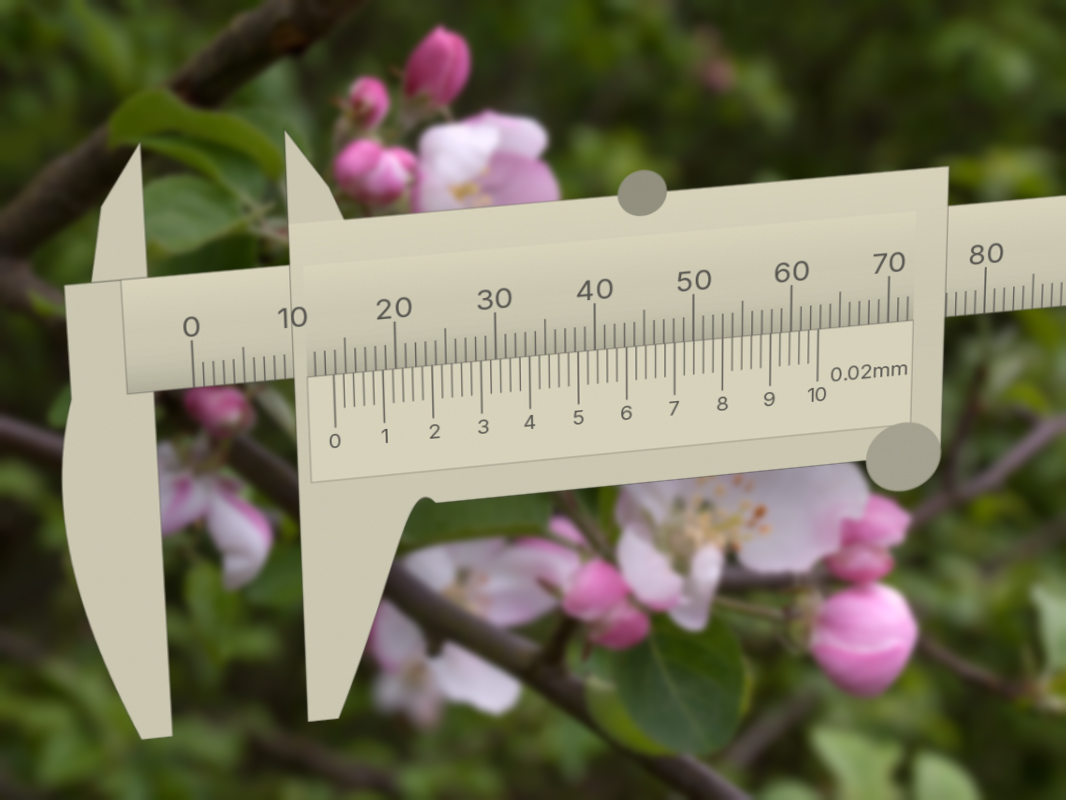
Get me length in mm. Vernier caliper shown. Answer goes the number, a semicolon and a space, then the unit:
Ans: 13.8; mm
